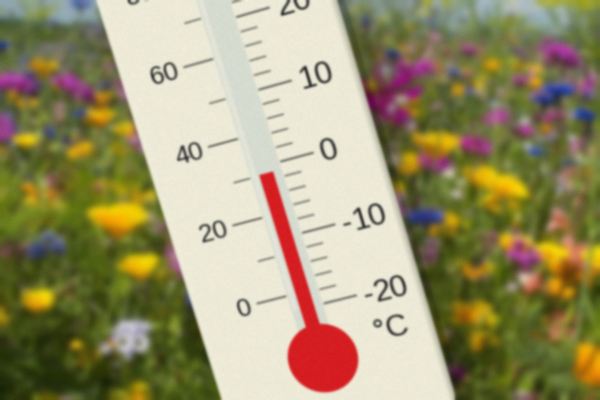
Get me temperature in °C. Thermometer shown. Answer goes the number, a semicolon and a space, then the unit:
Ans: -1; °C
